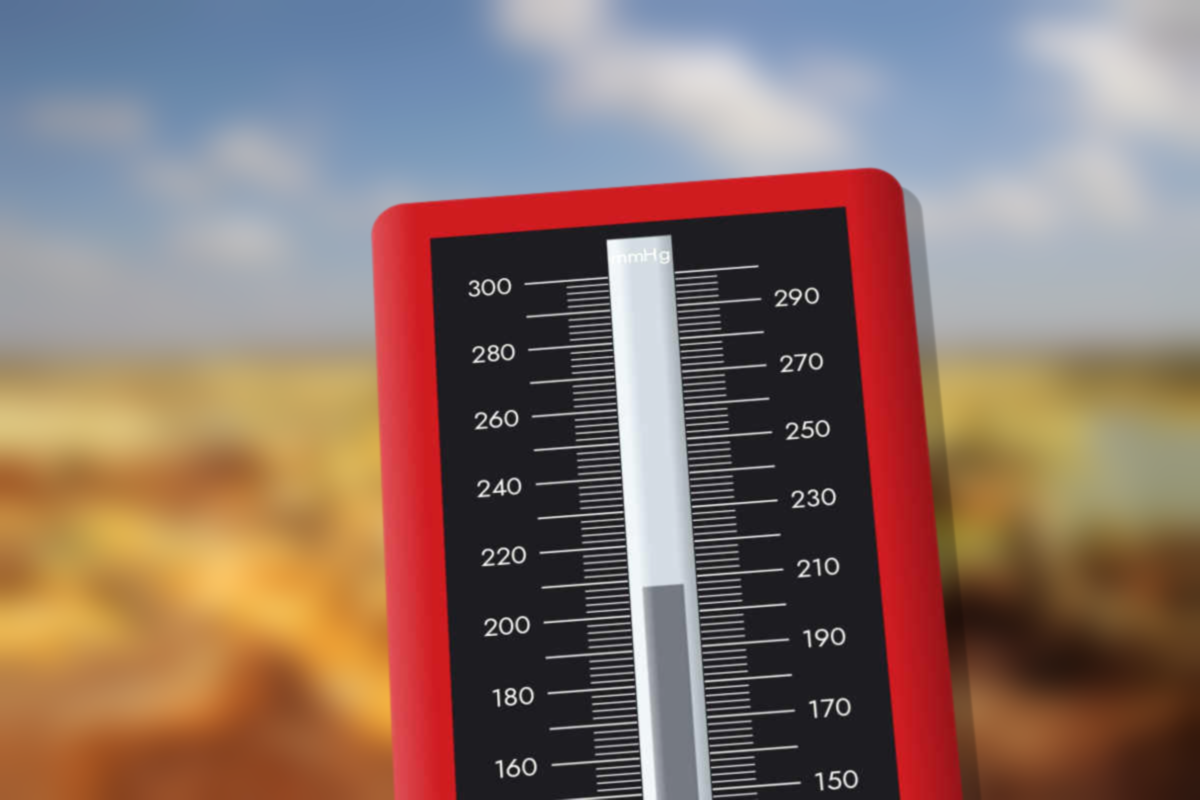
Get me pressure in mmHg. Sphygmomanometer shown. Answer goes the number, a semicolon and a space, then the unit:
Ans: 208; mmHg
